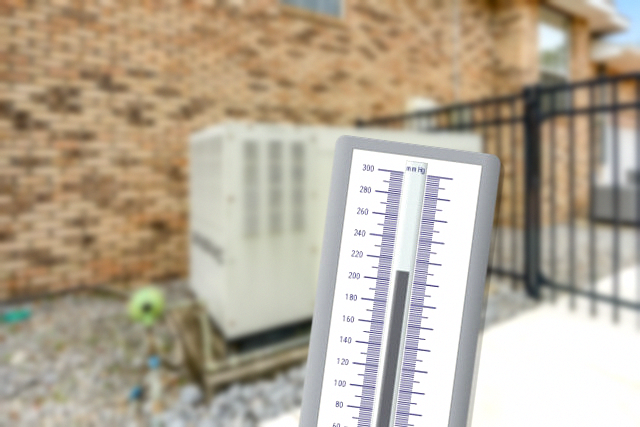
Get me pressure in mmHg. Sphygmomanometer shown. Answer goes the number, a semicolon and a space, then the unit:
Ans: 210; mmHg
